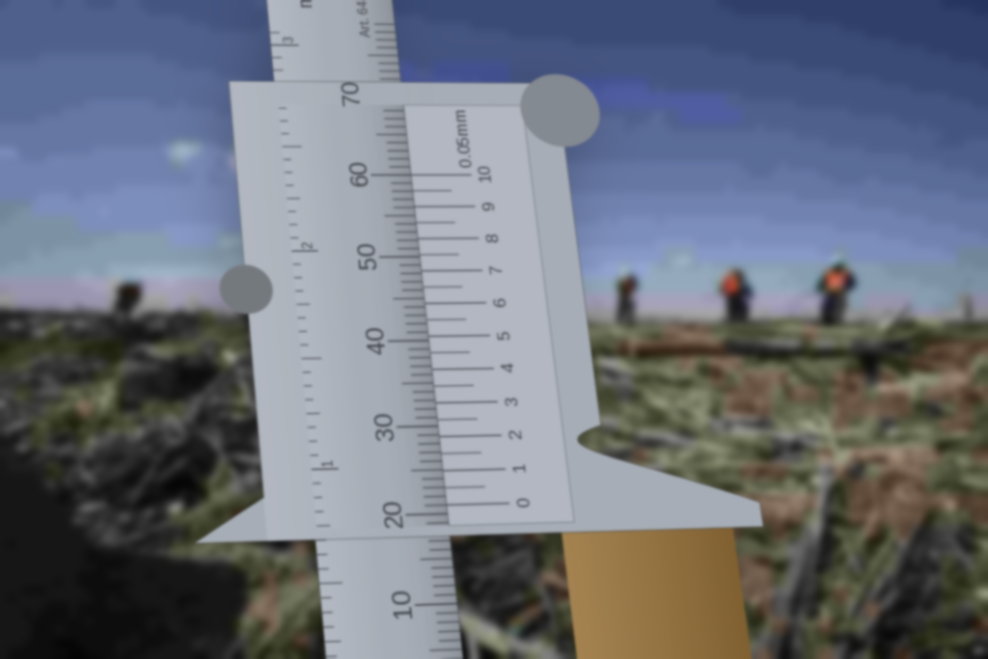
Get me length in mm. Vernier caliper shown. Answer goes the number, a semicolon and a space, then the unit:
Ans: 21.0; mm
